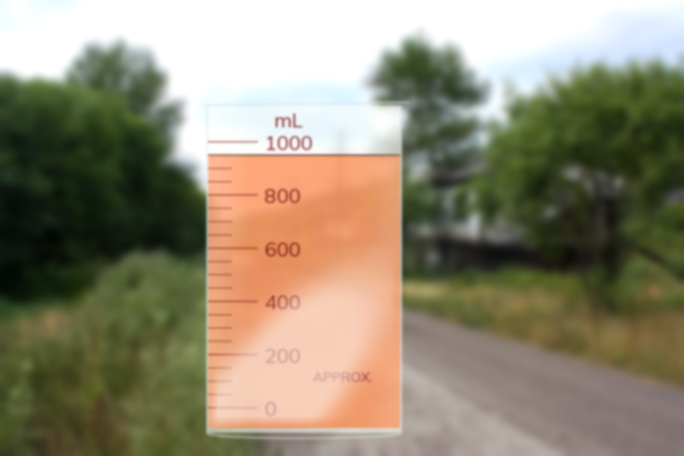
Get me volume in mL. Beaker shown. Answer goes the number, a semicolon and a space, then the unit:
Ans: 950; mL
